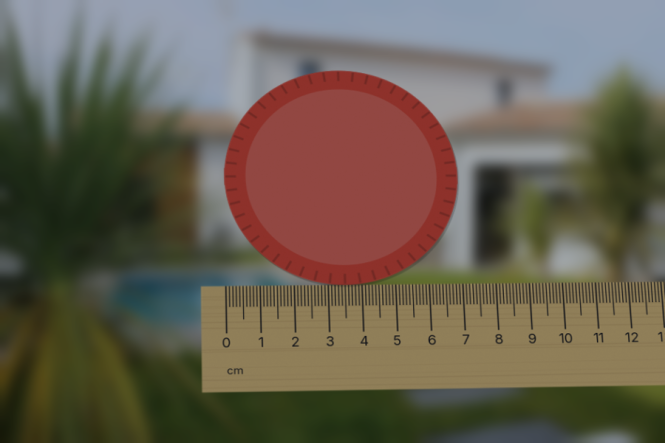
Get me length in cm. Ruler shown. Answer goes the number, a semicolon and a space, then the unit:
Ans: 7; cm
